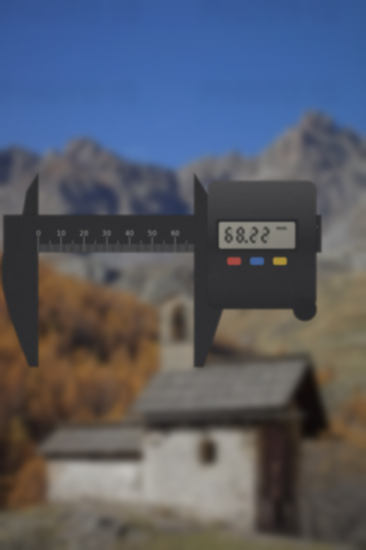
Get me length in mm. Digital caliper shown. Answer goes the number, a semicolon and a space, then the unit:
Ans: 68.22; mm
